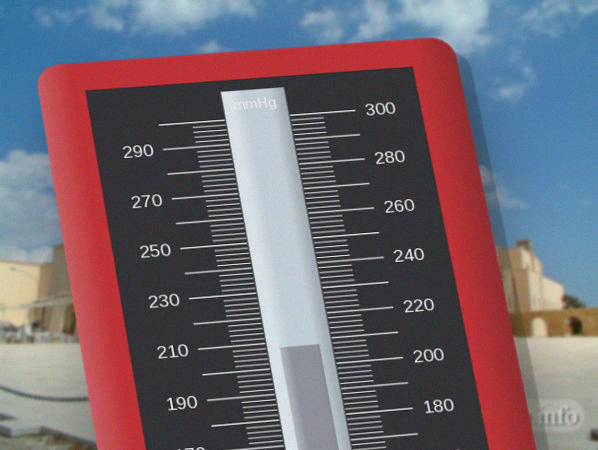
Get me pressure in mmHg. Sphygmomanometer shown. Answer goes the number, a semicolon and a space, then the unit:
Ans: 208; mmHg
